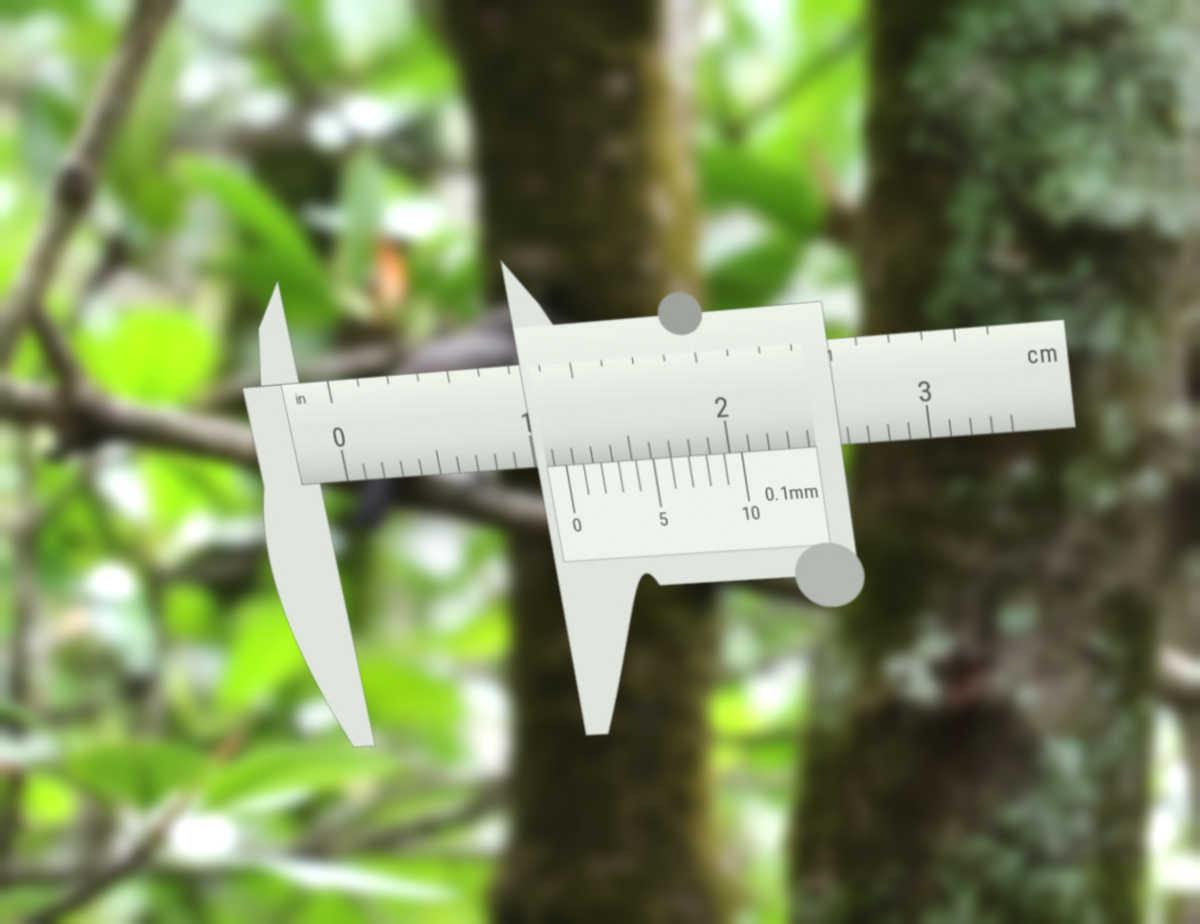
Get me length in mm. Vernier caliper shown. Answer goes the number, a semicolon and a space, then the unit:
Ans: 11.6; mm
